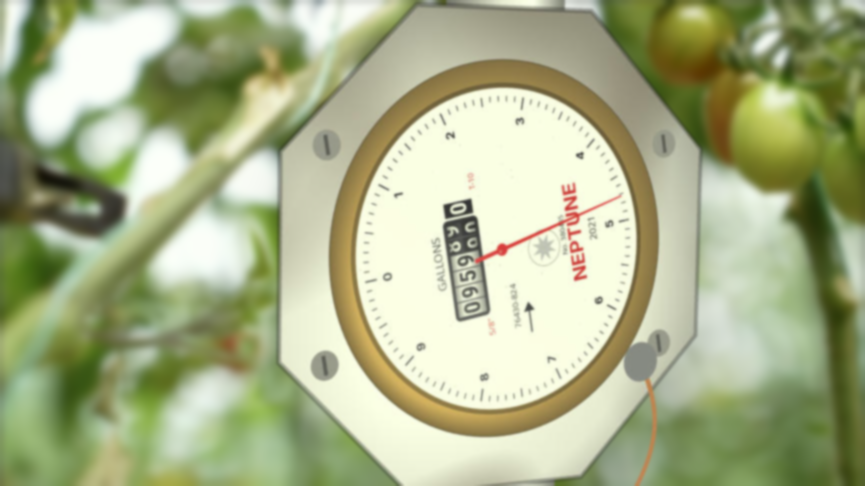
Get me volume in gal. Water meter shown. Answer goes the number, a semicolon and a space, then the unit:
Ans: 959894.7; gal
